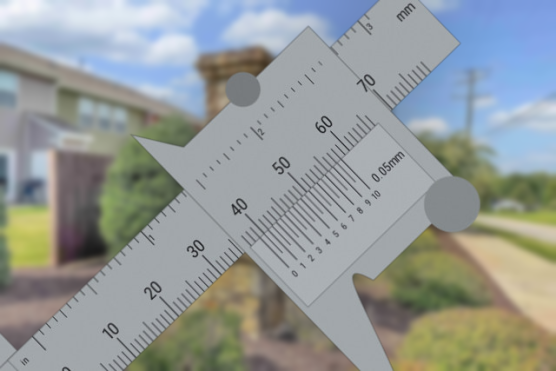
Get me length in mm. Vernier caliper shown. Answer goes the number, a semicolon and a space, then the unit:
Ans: 39.0; mm
